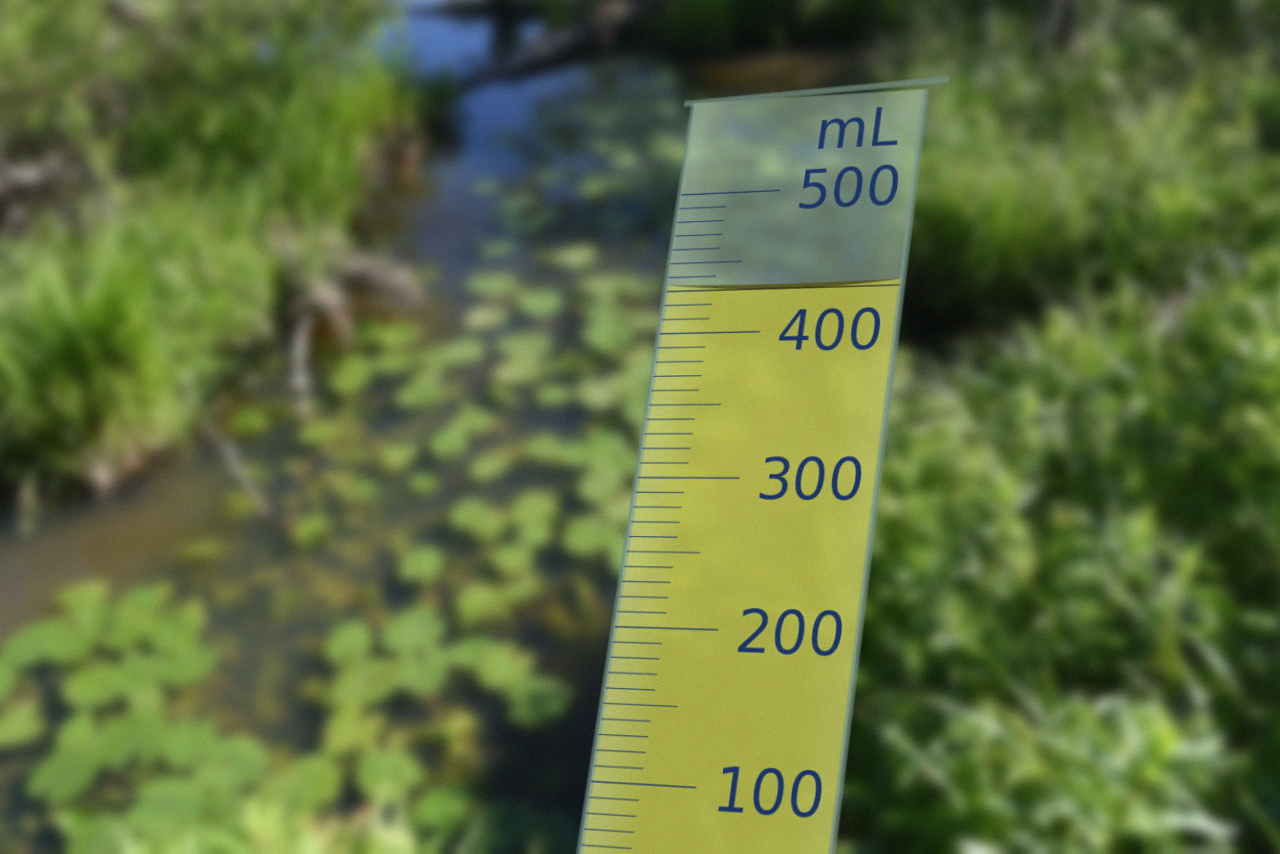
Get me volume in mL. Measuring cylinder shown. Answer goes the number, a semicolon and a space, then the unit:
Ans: 430; mL
